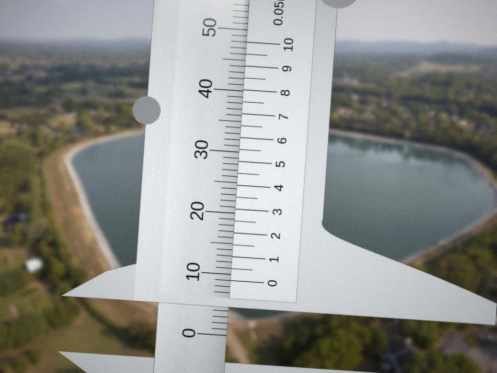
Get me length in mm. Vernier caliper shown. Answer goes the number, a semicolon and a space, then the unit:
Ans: 9.0; mm
